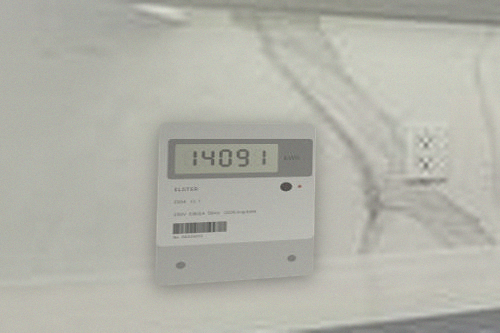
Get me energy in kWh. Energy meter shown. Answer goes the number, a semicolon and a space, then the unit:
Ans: 14091; kWh
